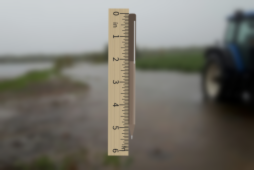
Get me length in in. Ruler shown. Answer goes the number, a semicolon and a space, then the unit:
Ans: 5.5; in
